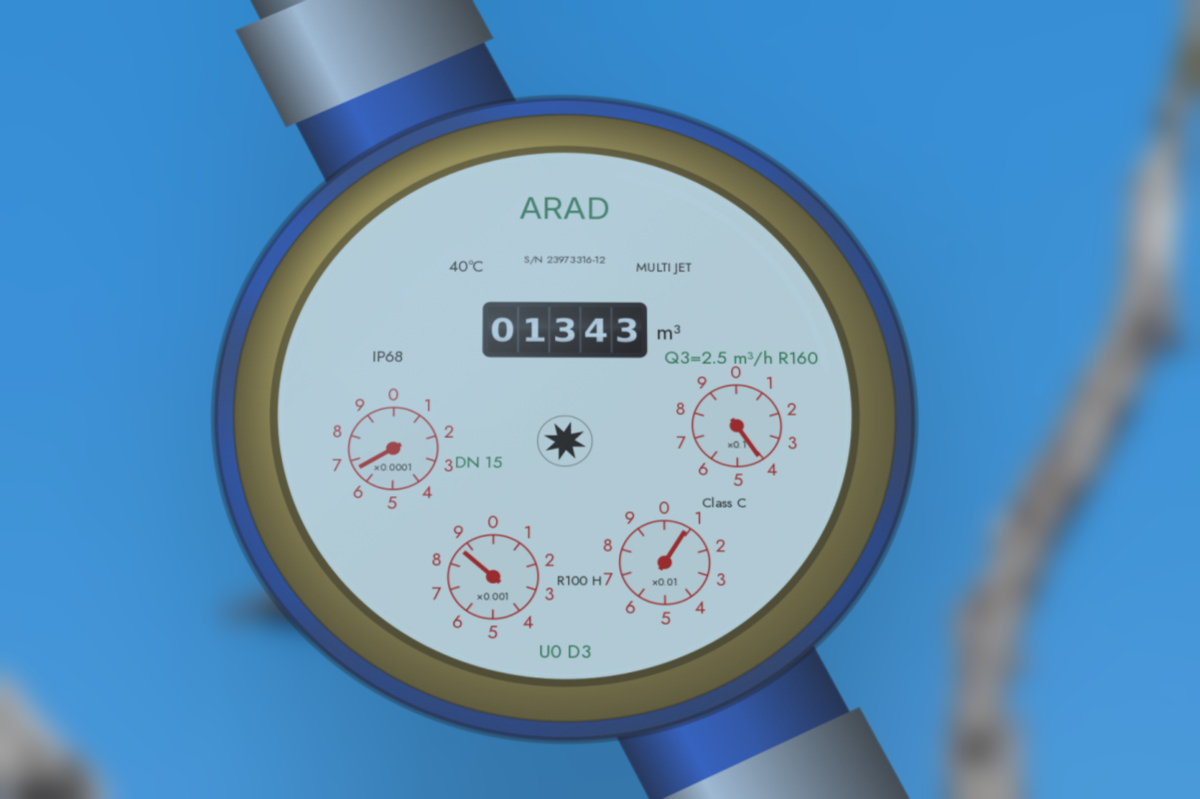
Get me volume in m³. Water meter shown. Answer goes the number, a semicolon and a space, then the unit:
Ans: 1343.4086; m³
